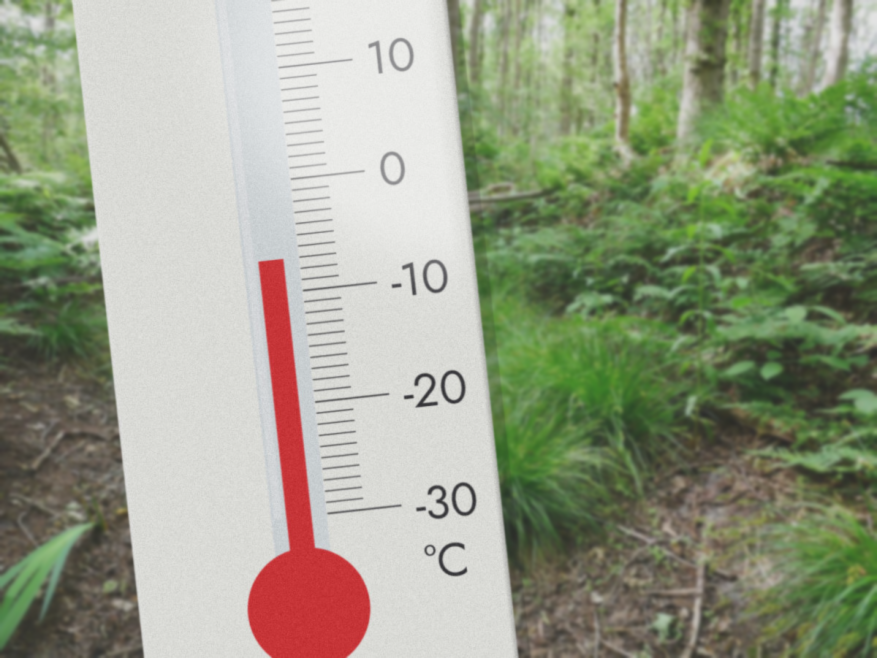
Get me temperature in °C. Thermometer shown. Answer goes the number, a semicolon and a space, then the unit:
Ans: -7; °C
